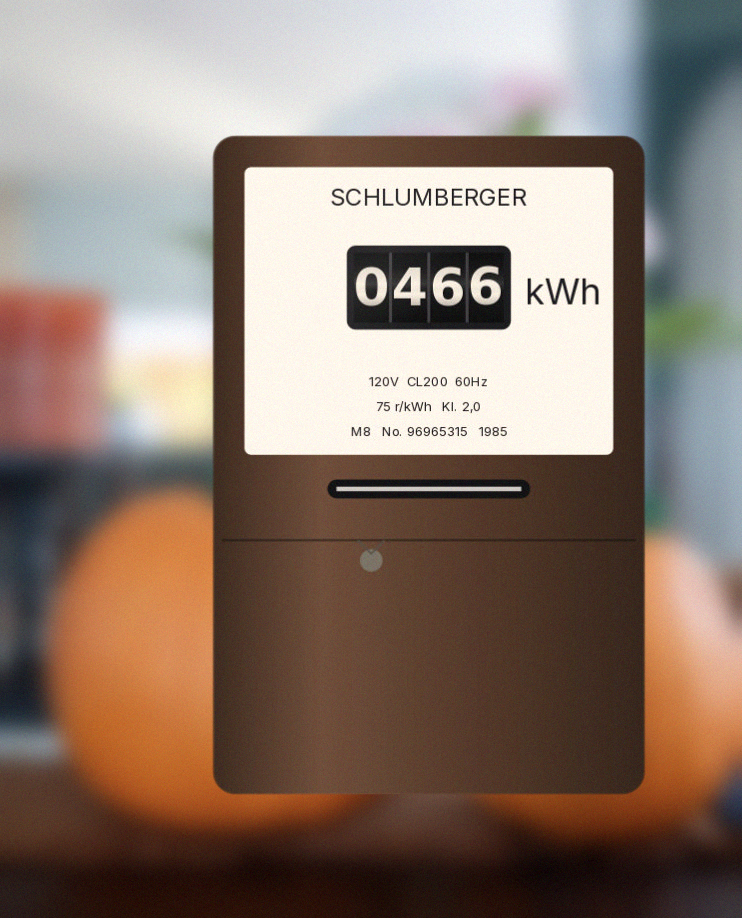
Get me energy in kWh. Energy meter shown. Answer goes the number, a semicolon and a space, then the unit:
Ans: 466; kWh
